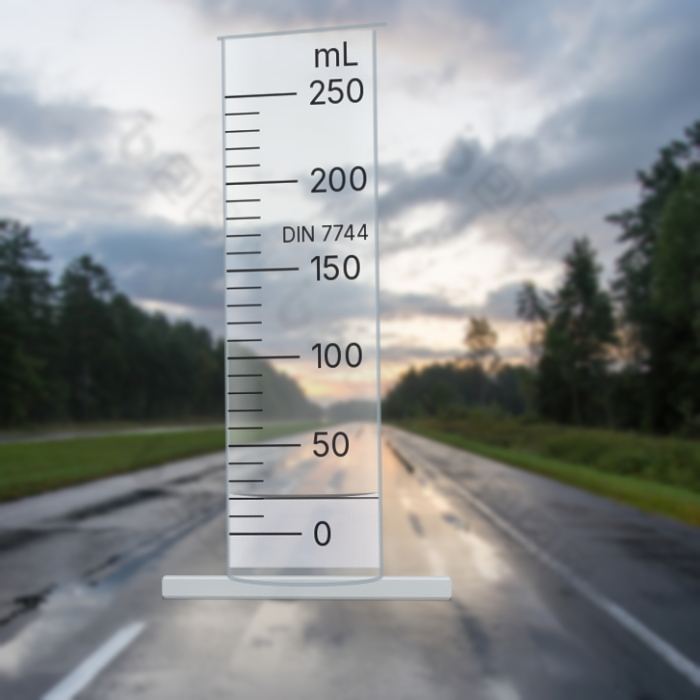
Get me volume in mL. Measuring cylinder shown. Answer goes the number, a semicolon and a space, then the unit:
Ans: 20; mL
